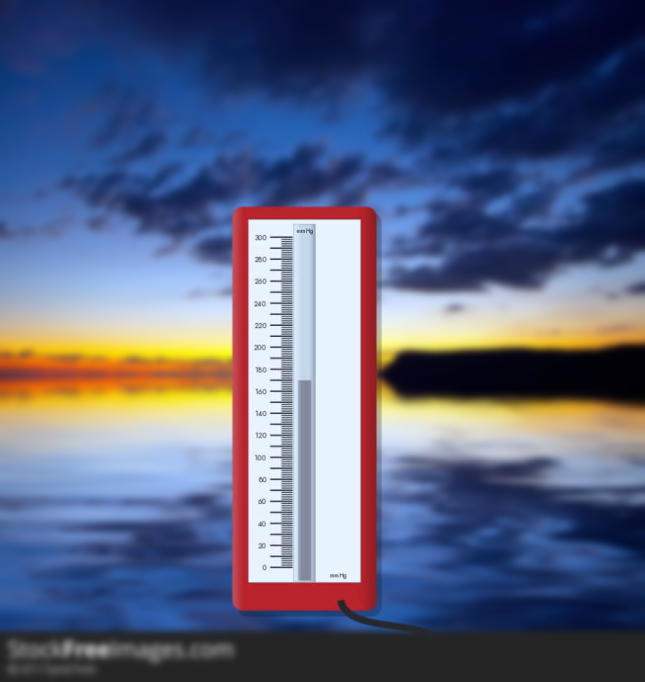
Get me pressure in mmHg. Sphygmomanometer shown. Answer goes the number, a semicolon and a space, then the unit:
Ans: 170; mmHg
